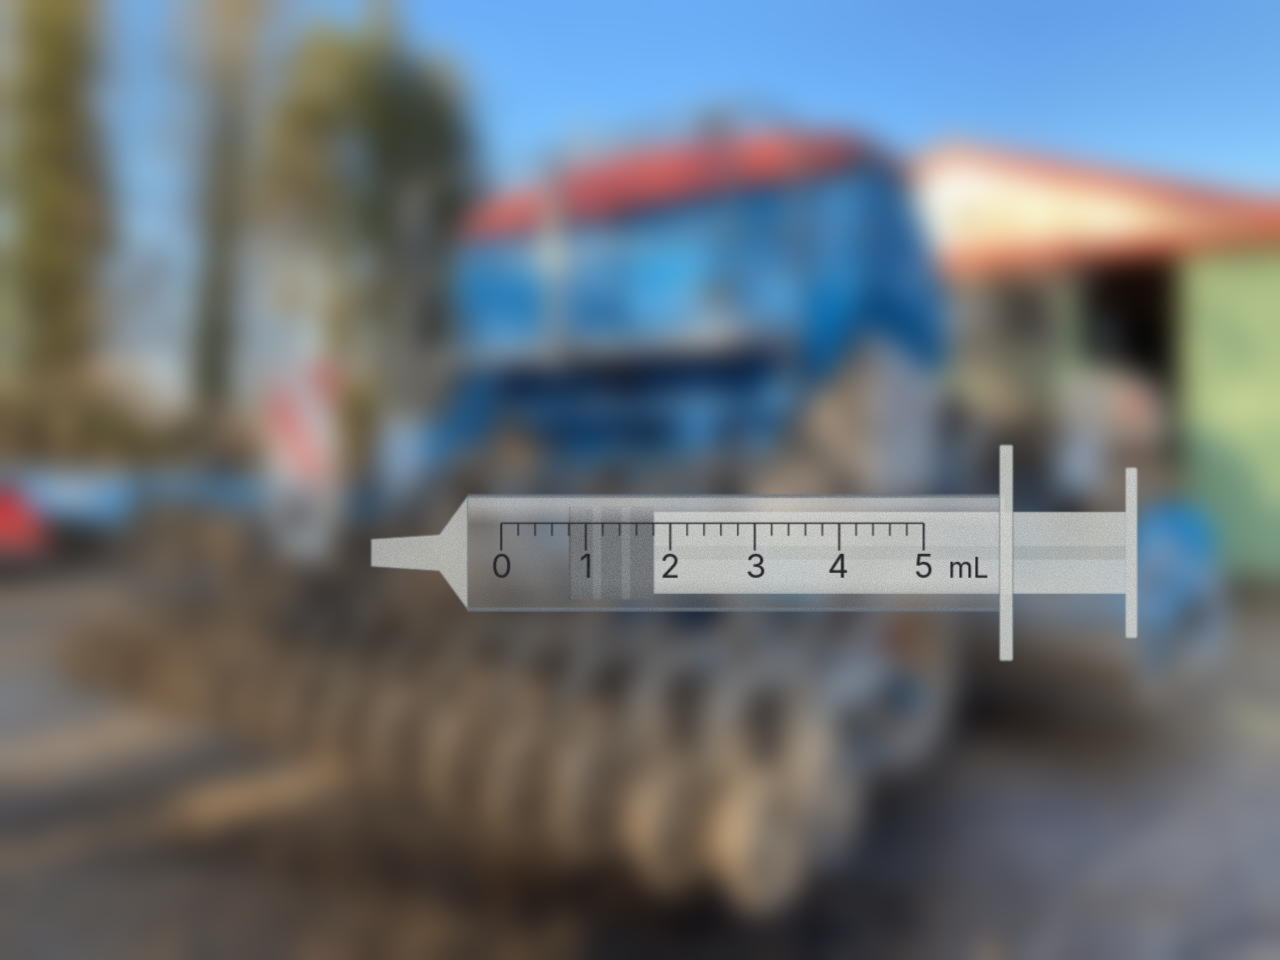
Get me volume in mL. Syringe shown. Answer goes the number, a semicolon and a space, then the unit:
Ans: 0.8; mL
